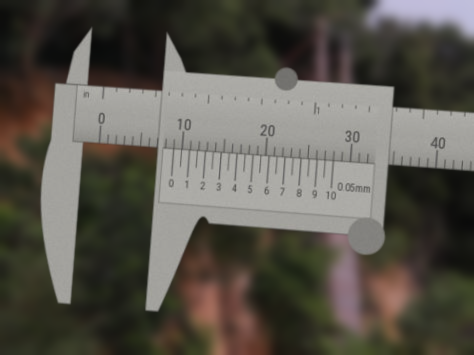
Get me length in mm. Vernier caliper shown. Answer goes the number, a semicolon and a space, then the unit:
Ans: 9.0; mm
